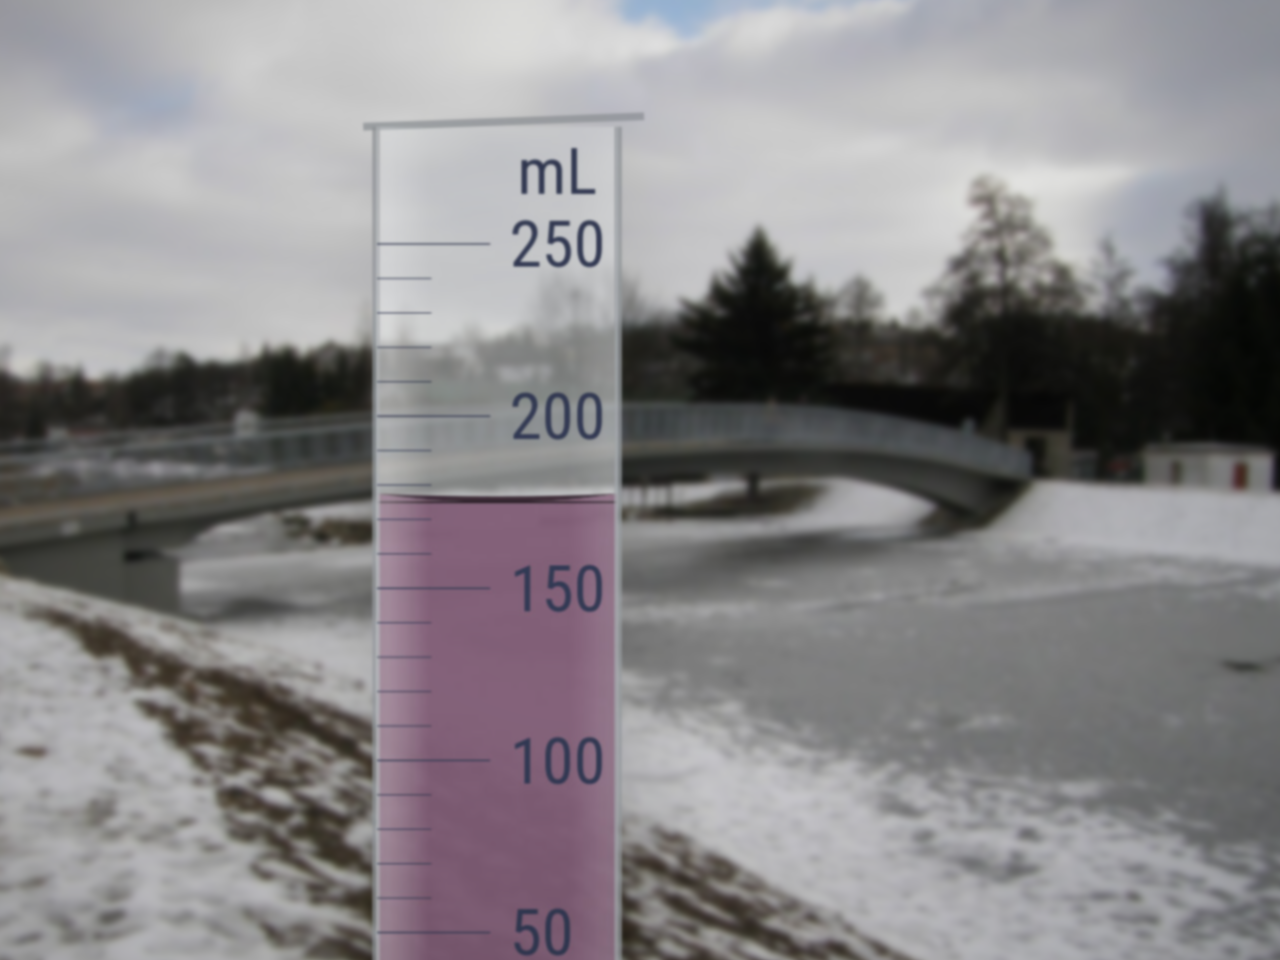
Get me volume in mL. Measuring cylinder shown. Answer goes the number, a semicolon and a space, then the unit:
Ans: 175; mL
